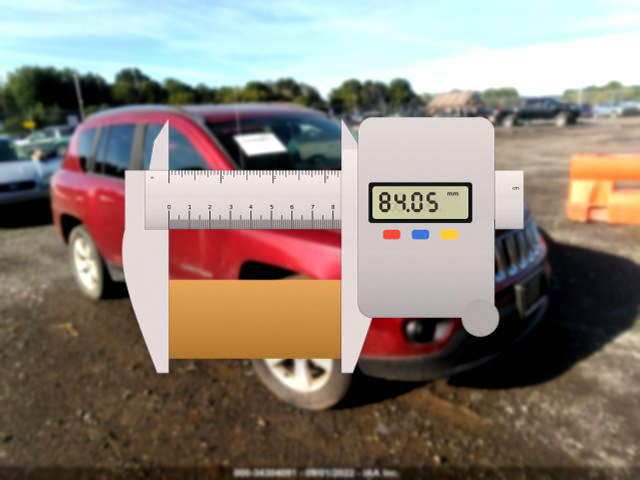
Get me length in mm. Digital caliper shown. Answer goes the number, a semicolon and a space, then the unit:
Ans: 84.05; mm
